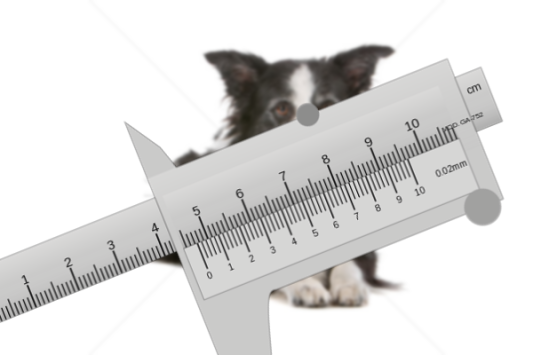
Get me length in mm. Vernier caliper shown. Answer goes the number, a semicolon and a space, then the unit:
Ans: 47.5; mm
